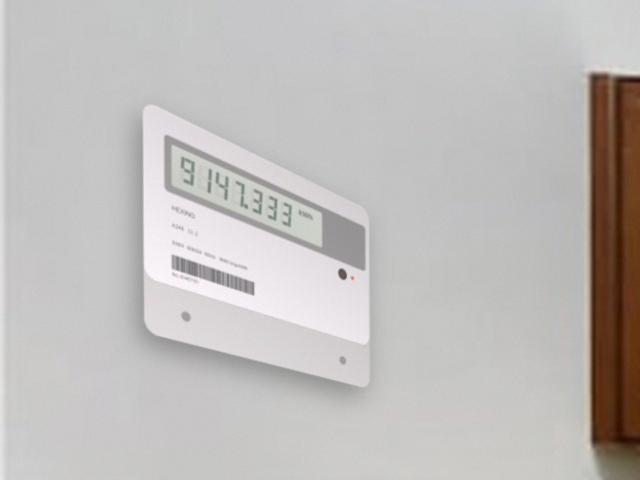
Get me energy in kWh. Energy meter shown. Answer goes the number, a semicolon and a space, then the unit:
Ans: 9147.333; kWh
